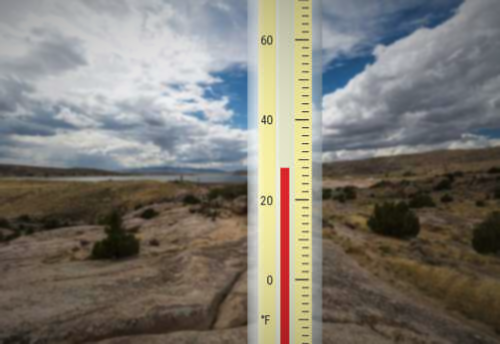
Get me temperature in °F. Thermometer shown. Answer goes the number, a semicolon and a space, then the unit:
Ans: 28; °F
